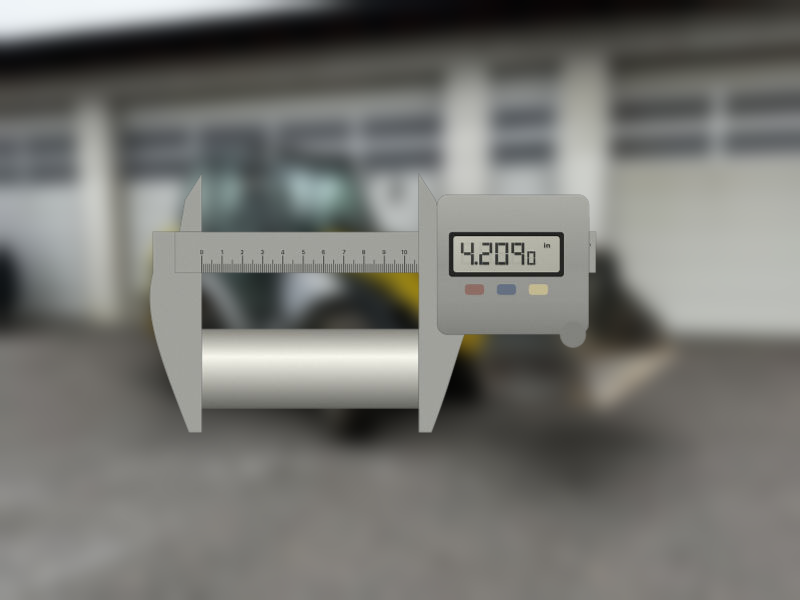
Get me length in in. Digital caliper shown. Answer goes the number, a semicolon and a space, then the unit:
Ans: 4.2090; in
